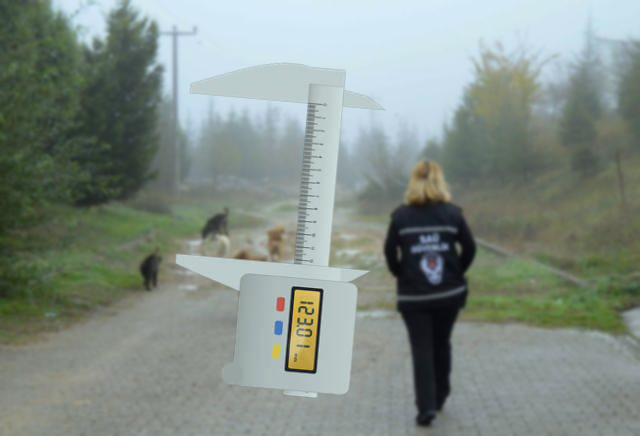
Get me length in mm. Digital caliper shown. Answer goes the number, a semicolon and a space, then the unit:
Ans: 123.01; mm
